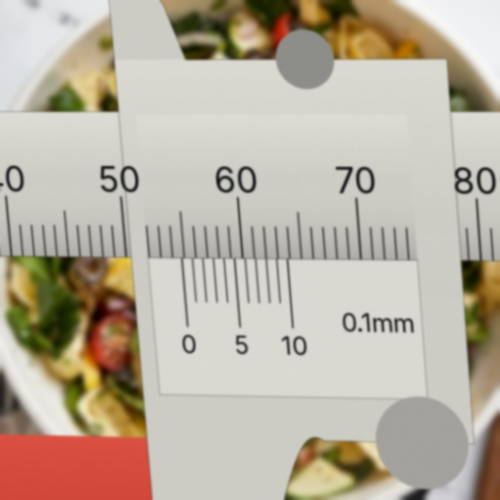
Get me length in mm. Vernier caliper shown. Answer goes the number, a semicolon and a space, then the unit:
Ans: 54.8; mm
